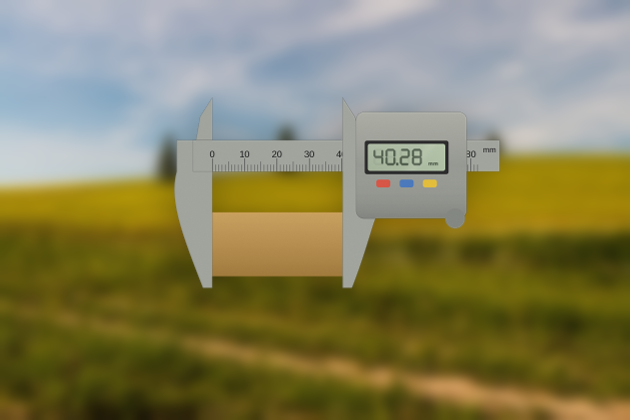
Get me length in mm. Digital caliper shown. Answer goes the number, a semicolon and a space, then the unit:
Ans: 40.28; mm
